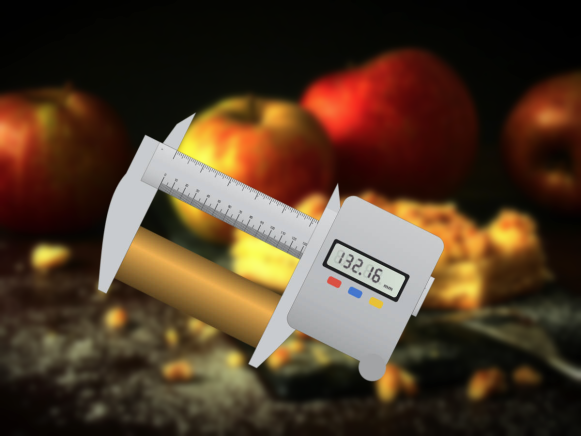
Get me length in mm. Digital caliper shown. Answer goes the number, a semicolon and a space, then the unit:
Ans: 132.16; mm
